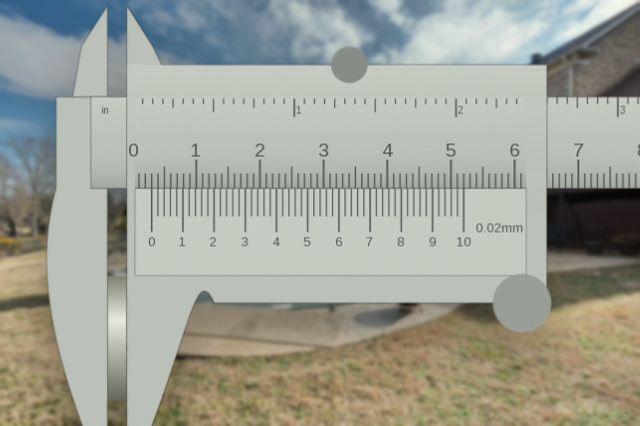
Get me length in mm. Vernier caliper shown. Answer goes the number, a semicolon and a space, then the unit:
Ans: 3.0; mm
